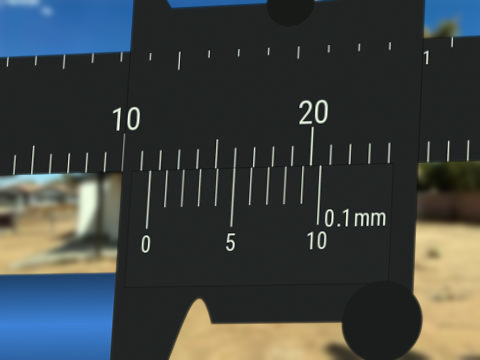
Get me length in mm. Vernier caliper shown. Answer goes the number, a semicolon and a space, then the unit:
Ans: 11.5; mm
